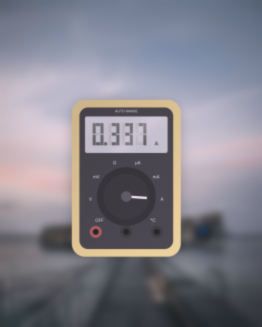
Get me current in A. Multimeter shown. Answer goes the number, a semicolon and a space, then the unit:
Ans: 0.337; A
